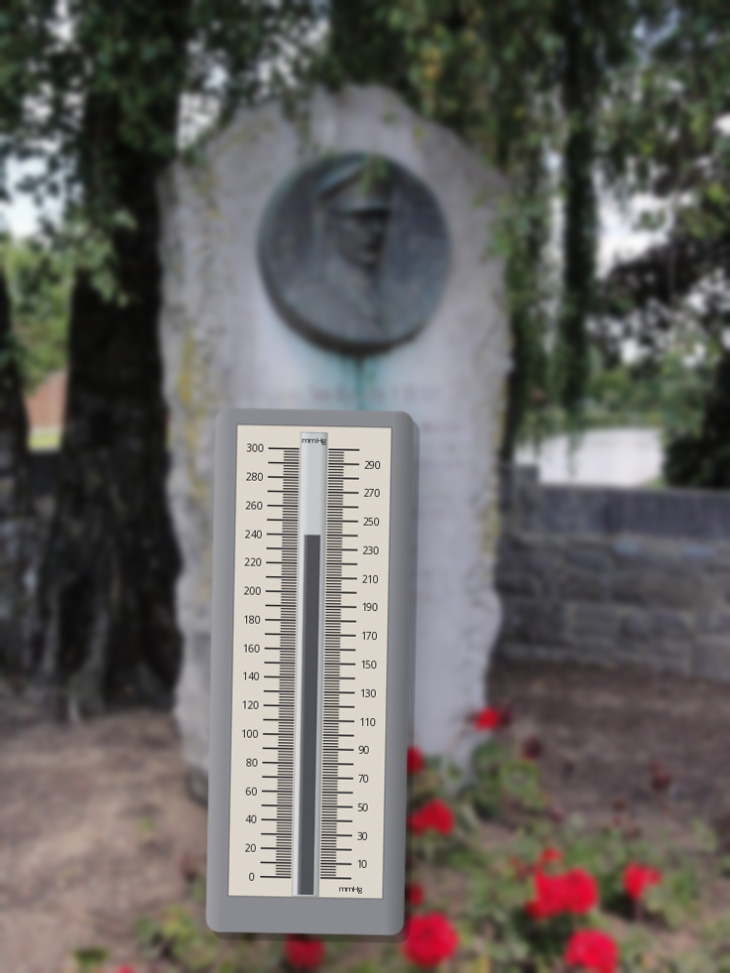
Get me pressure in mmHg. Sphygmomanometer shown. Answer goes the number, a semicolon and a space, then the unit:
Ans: 240; mmHg
